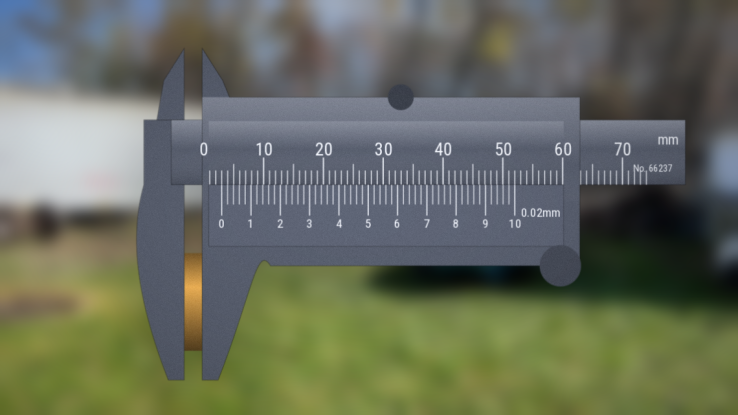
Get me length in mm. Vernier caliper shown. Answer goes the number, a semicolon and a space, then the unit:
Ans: 3.0; mm
